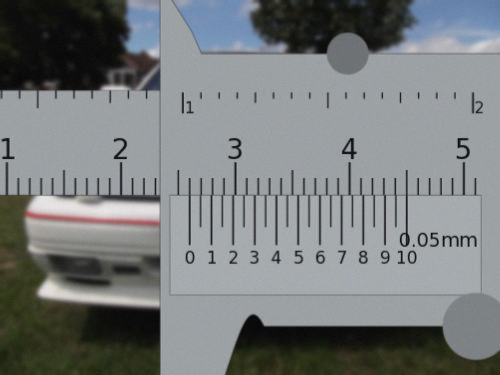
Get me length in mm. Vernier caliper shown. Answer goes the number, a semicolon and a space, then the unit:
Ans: 26.0; mm
